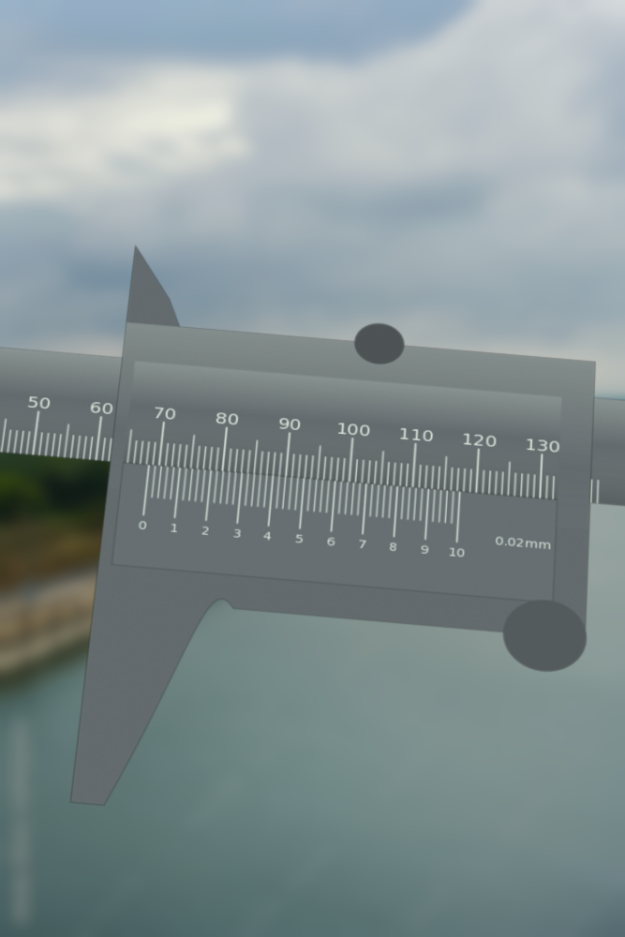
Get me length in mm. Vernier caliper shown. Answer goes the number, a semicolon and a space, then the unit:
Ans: 68.4; mm
